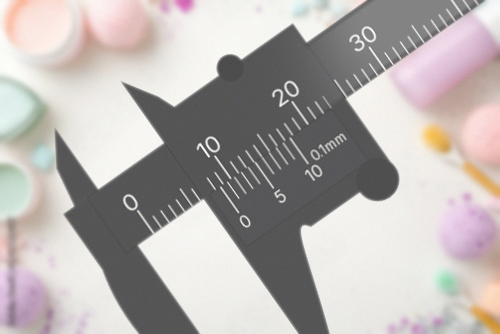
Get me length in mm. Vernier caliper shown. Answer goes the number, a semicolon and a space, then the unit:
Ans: 8.6; mm
